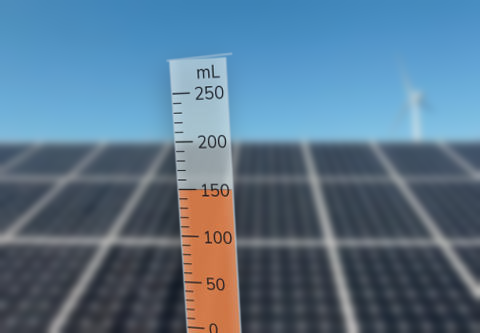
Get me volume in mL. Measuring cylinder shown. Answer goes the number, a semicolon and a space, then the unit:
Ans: 150; mL
